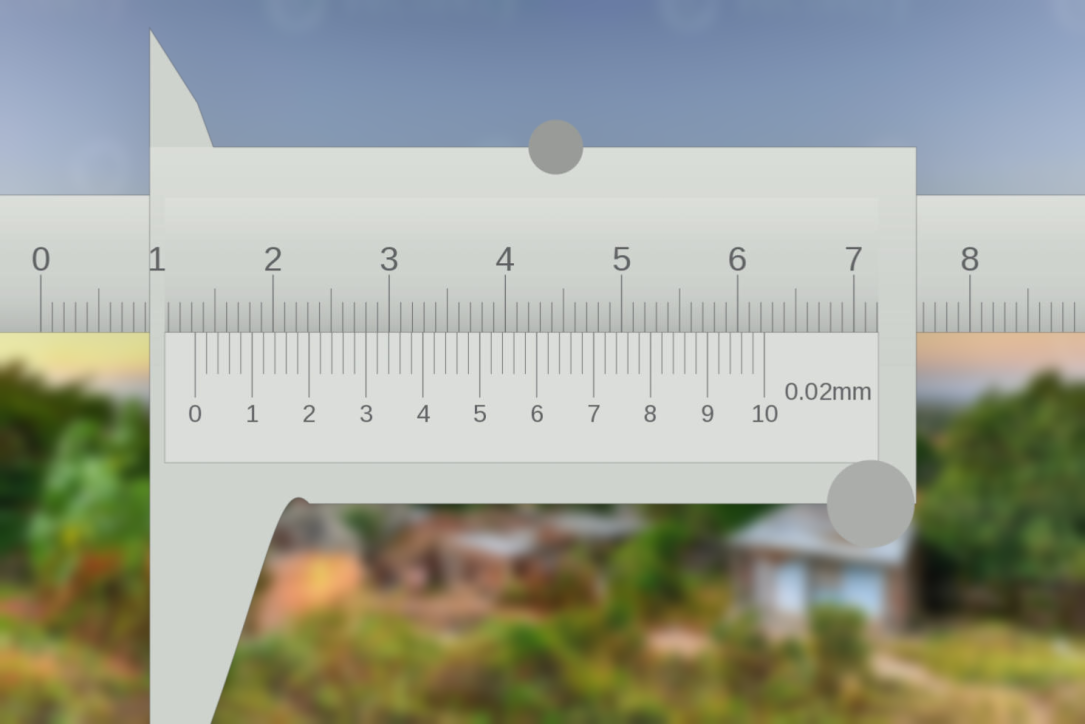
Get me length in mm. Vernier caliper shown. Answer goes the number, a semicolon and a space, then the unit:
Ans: 13.3; mm
